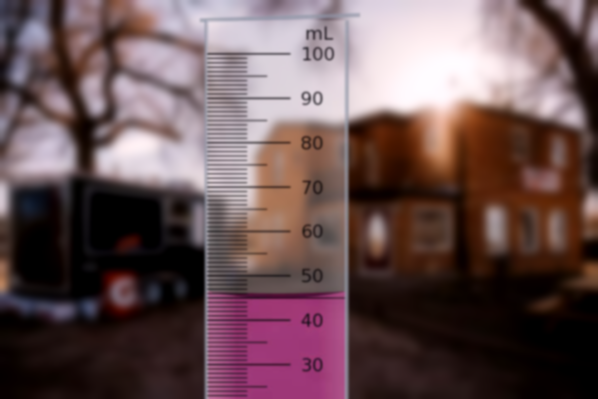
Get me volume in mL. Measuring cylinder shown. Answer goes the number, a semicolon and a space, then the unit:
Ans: 45; mL
